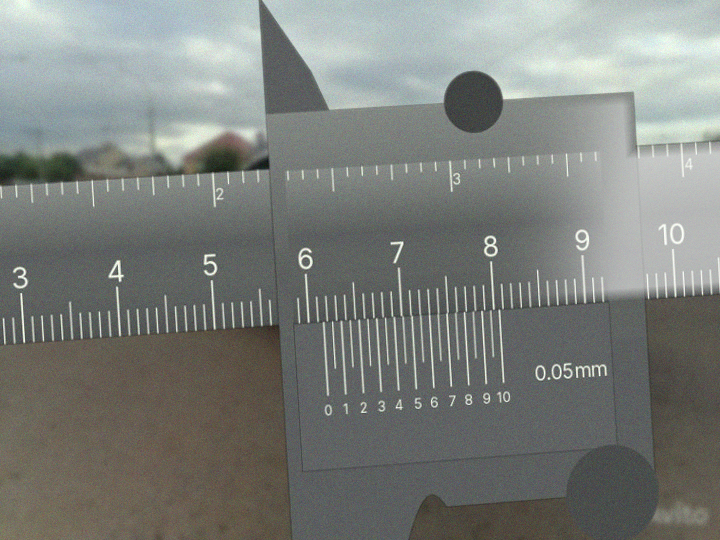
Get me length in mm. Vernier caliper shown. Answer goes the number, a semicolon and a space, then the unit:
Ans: 61.6; mm
